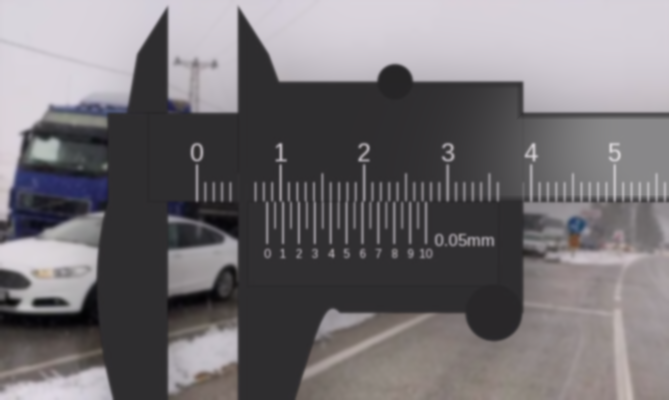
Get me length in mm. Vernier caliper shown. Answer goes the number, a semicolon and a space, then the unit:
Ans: 8.4; mm
